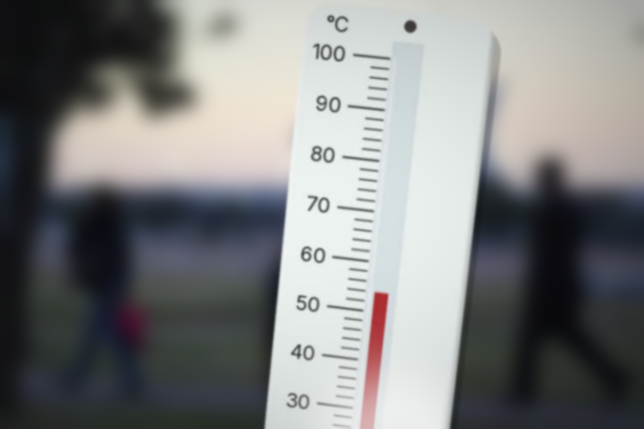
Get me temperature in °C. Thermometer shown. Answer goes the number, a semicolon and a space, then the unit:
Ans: 54; °C
